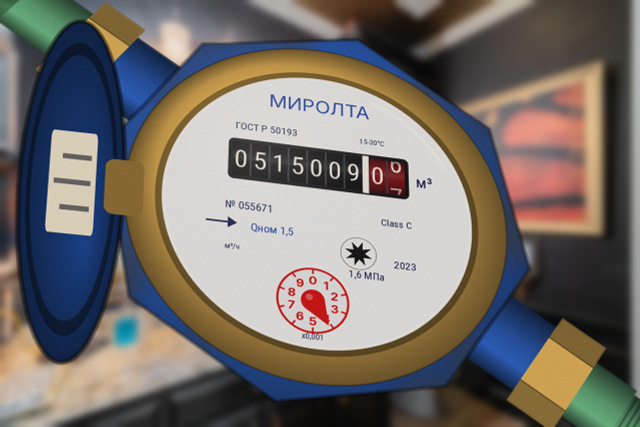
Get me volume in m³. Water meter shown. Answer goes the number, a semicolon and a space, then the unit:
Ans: 515009.064; m³
